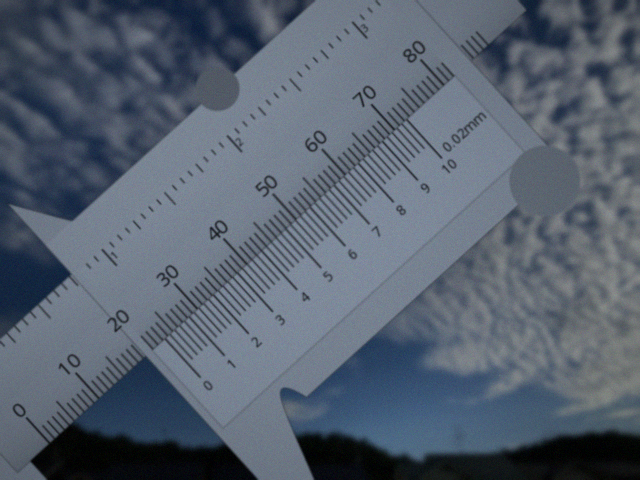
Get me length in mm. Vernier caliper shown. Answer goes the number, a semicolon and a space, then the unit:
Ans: 23.4; mm
